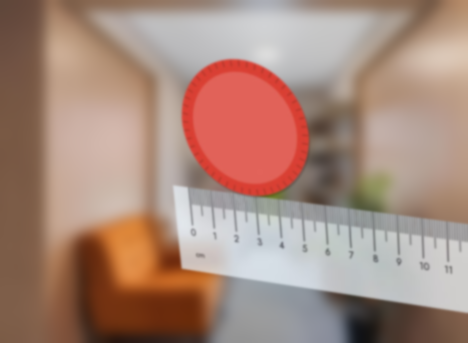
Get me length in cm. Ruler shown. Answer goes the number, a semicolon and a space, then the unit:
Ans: 5.5; cm
